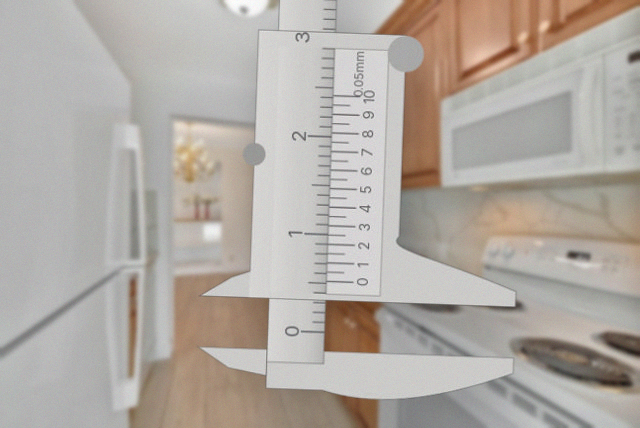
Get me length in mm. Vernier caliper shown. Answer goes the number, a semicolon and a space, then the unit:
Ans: 5.2; mm
